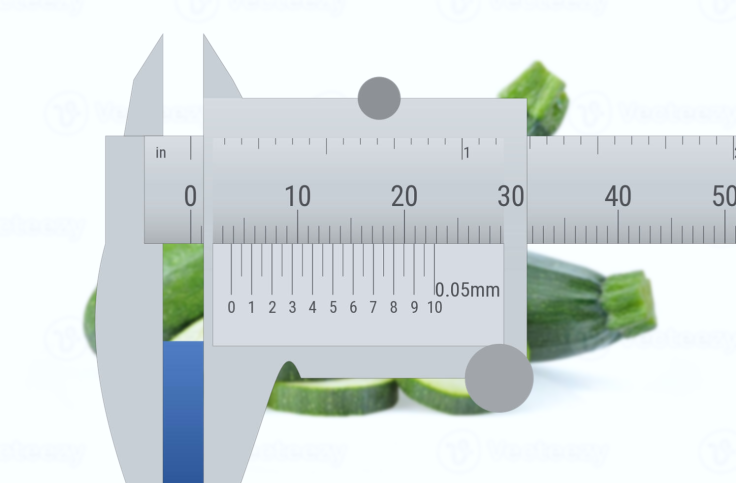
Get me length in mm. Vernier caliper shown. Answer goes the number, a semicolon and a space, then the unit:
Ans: 3.8; mm
